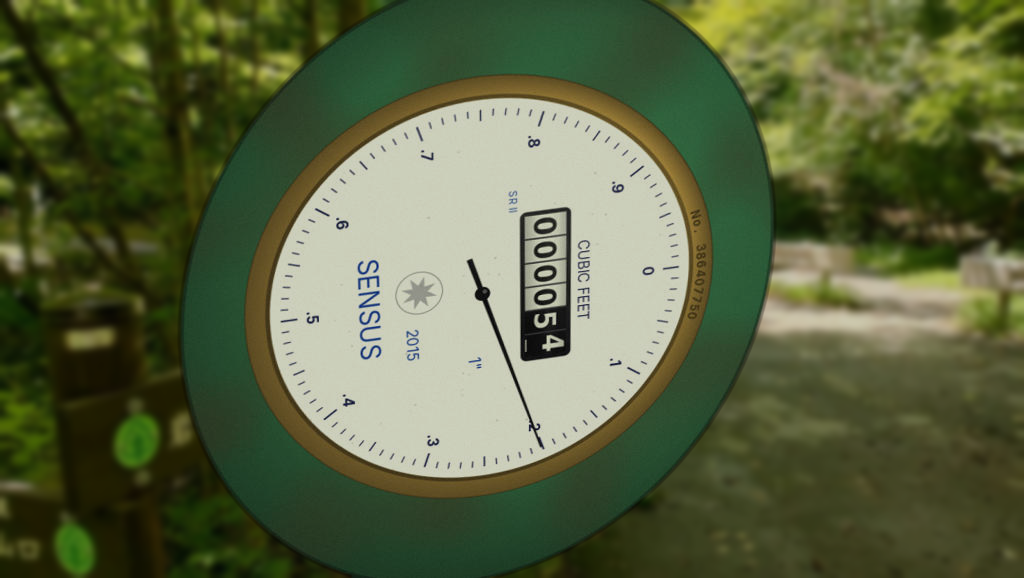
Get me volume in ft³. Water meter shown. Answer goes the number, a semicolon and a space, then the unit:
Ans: 54.20; ft³
